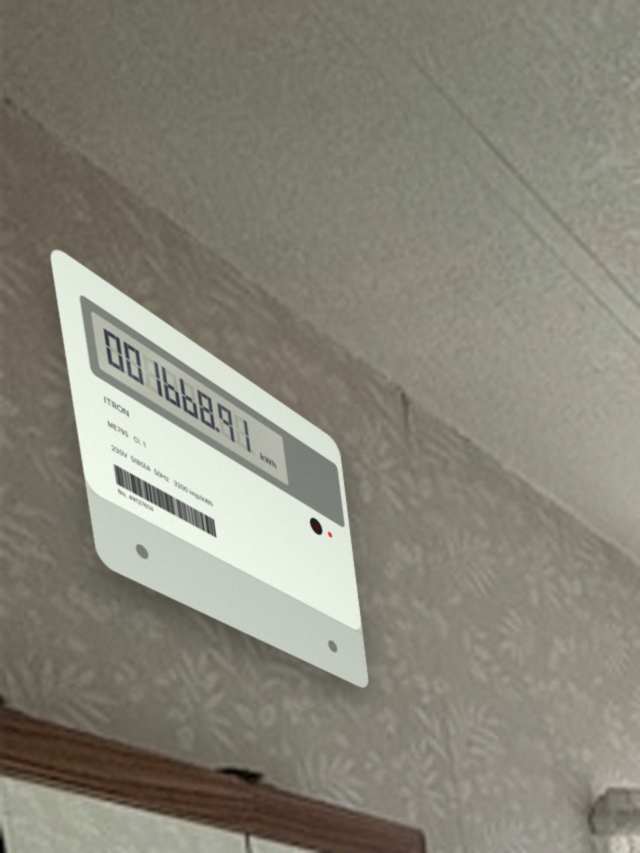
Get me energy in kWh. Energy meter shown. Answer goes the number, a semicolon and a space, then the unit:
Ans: 1668.91; kWh
